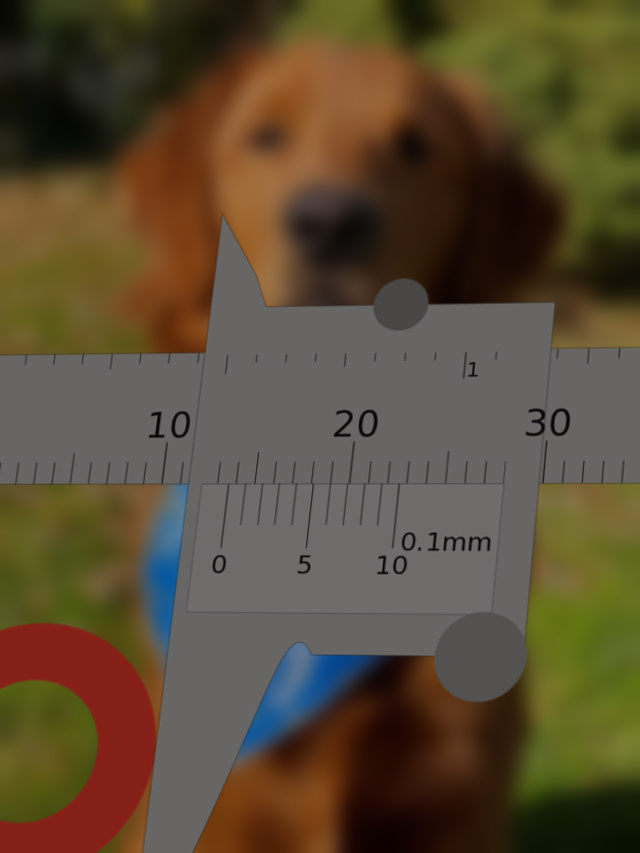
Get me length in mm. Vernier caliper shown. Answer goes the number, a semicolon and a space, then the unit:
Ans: 13.6; mm
